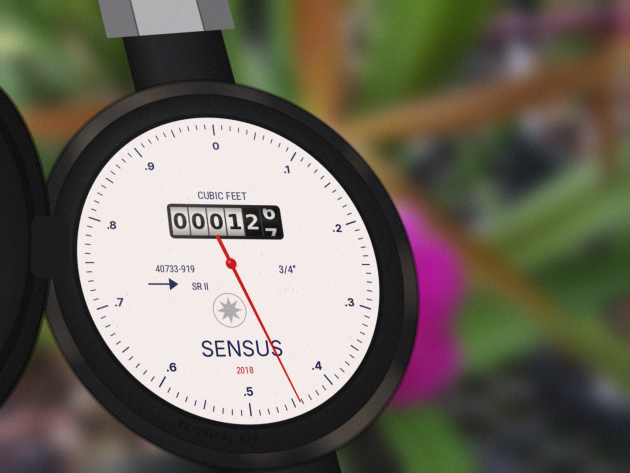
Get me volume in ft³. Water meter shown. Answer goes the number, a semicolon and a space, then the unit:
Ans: 126.44; ft³
